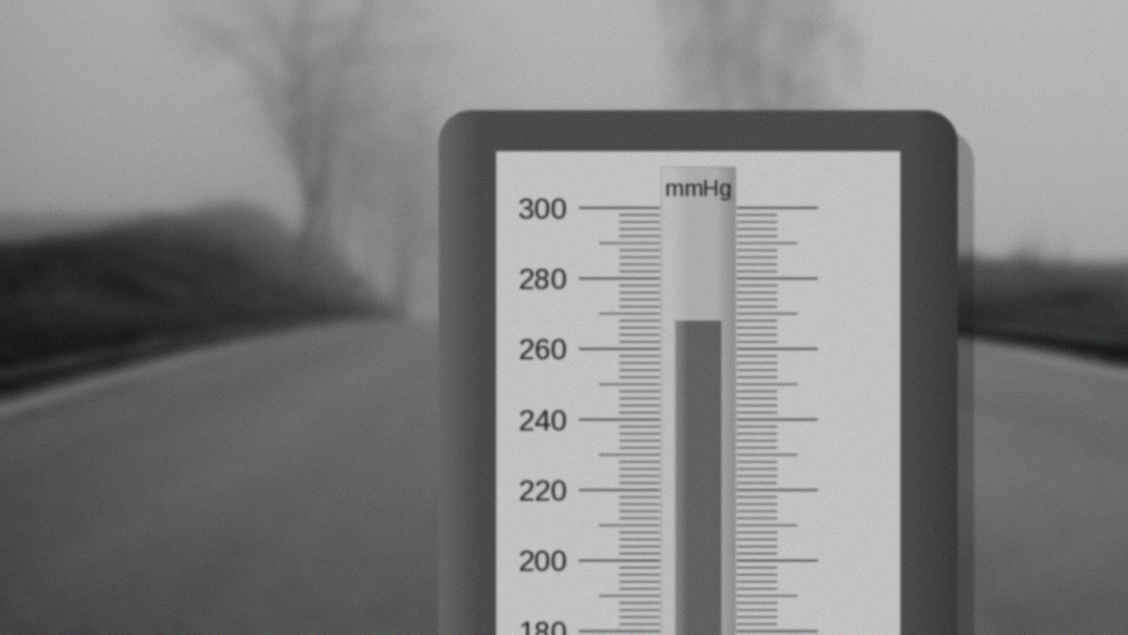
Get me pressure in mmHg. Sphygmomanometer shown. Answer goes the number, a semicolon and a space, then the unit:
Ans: 268; mmHg
